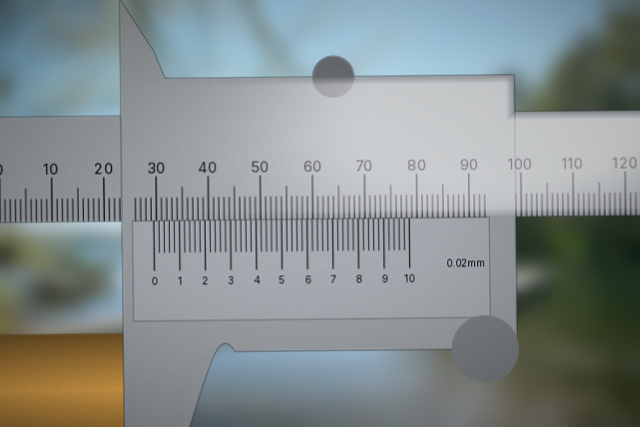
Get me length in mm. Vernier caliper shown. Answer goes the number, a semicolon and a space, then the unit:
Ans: 29.5; mm
